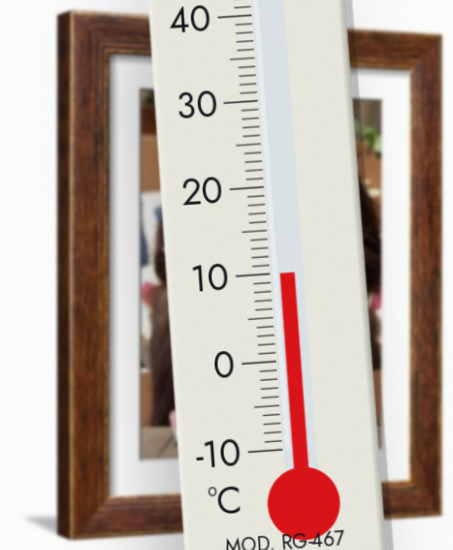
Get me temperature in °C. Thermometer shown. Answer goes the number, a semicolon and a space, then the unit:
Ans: 10; °C
